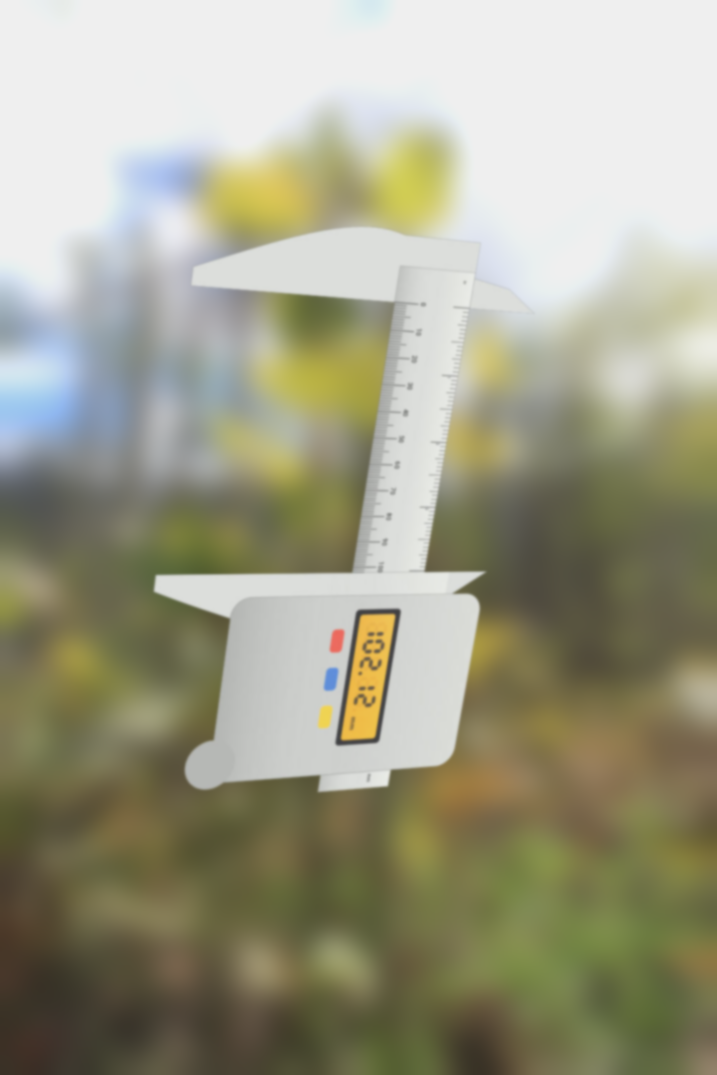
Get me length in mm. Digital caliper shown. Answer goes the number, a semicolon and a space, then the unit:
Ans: 102.12; mm
